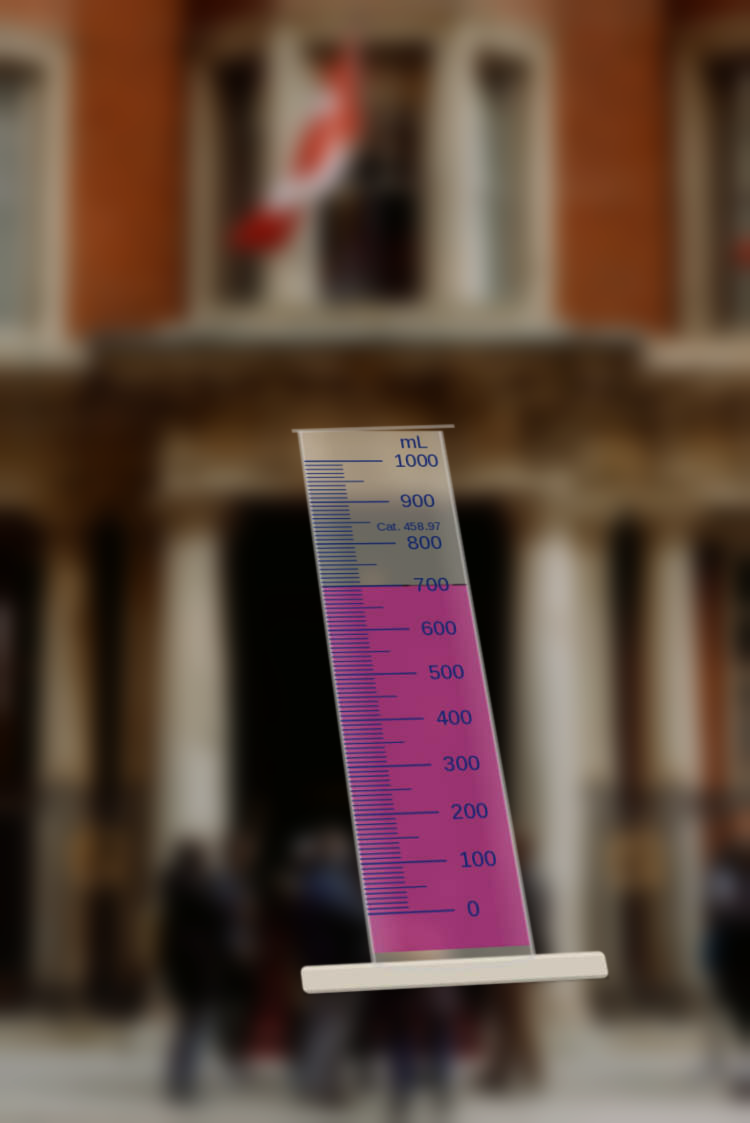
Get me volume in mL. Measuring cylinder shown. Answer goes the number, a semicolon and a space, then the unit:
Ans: 700; mL
